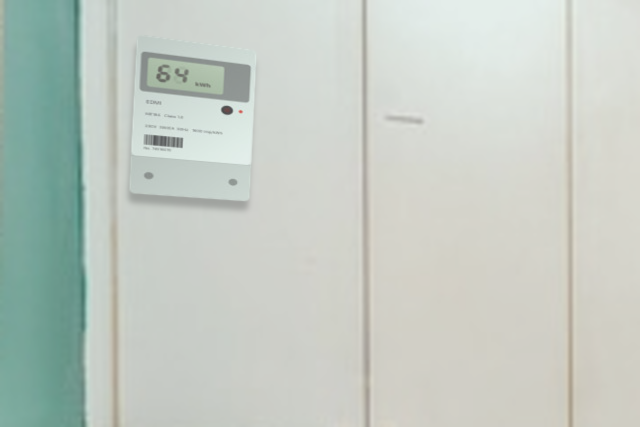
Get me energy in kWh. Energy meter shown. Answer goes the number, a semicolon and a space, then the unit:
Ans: 64; kWh
